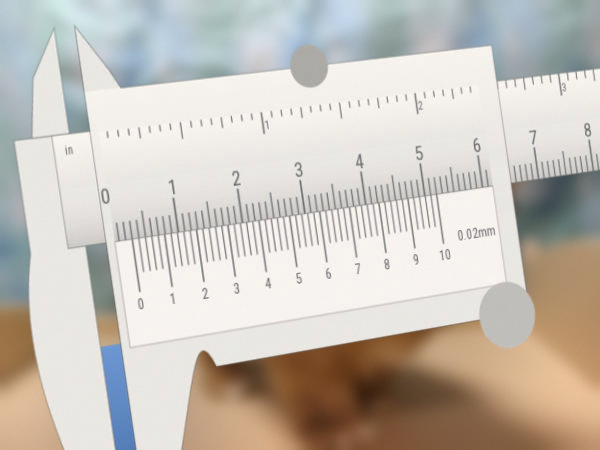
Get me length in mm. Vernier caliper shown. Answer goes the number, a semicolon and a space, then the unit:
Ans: 3.0; mm
